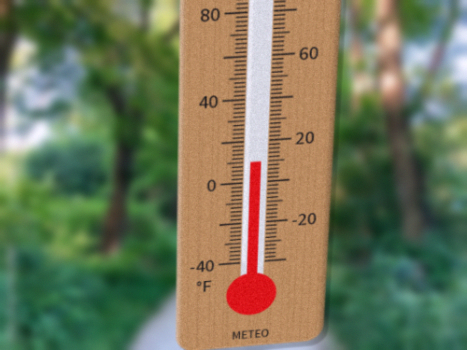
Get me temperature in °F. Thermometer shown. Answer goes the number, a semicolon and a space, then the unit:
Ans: 10; °F
